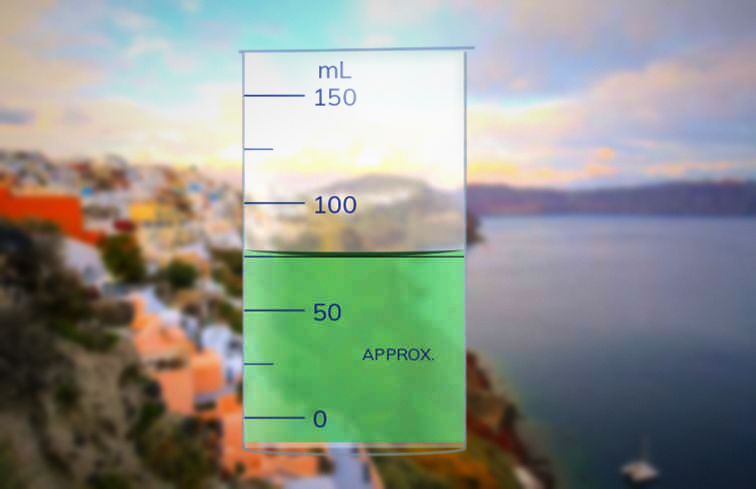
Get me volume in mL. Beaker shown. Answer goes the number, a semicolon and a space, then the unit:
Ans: 75; mL
